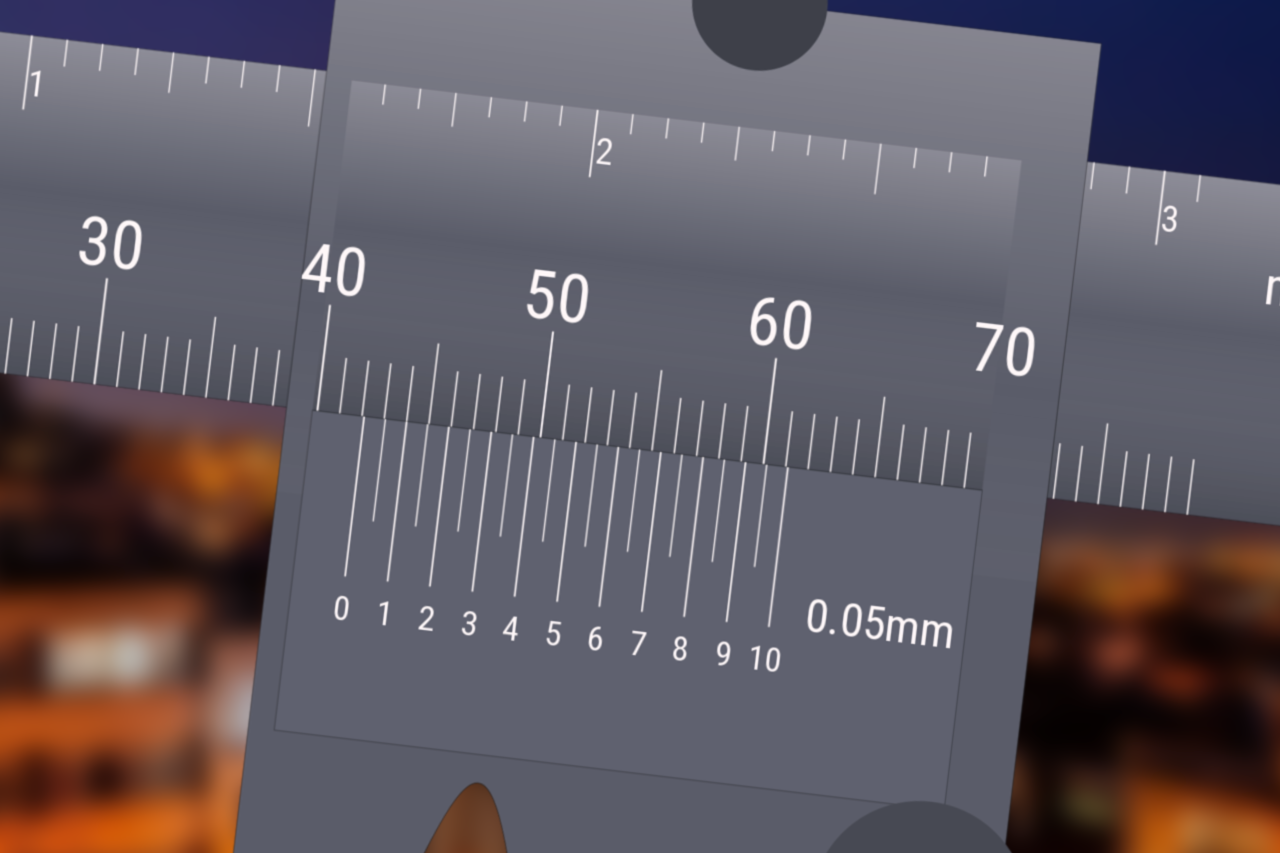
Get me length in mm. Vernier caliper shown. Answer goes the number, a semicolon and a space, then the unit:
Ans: 42.1; mm
